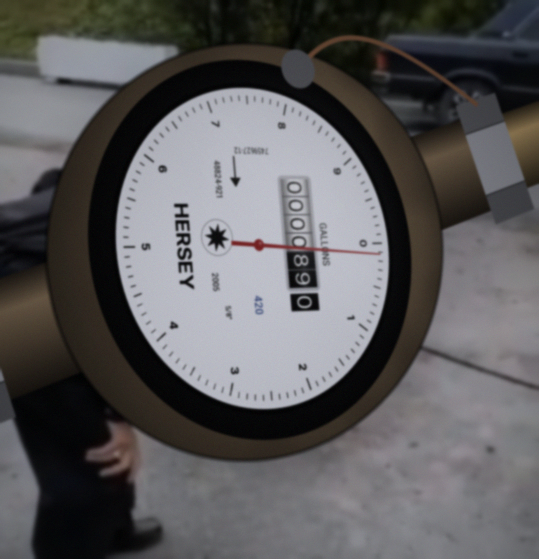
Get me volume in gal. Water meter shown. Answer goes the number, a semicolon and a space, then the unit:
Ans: 890.1; gal
